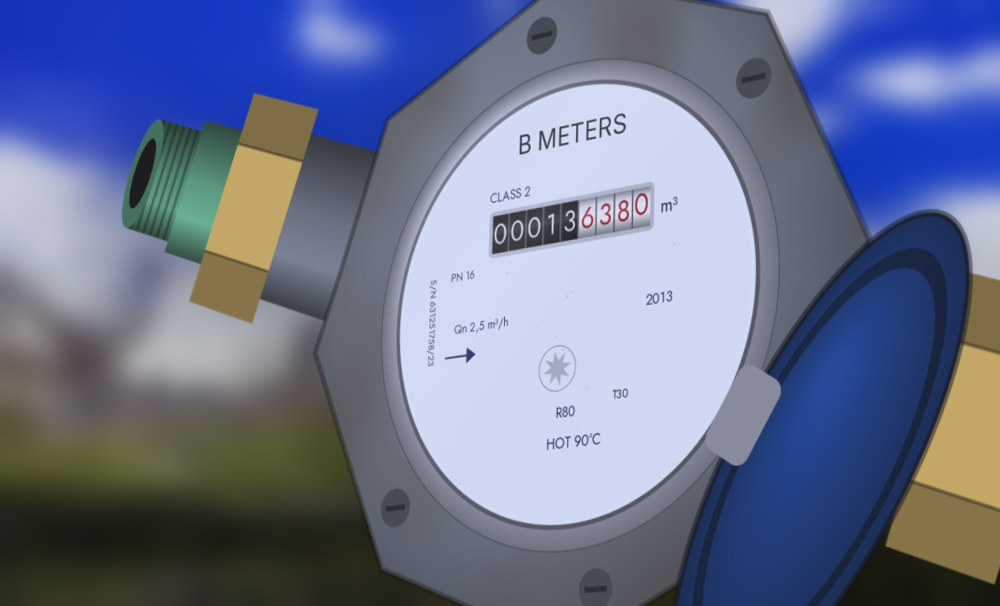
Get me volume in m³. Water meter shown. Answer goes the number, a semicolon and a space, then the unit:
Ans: 13.6380; m³
